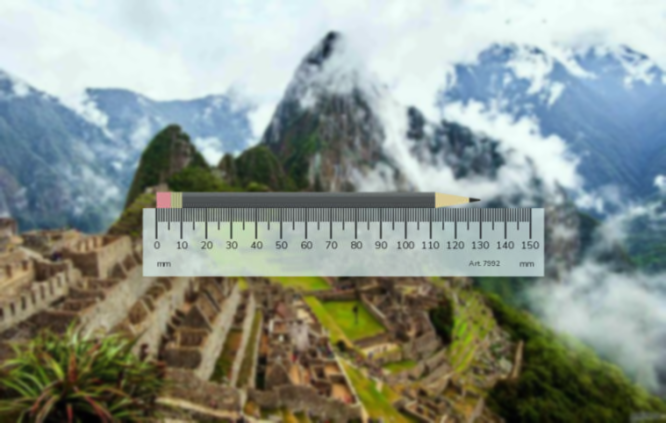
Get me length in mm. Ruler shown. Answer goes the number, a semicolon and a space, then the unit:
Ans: 130; mm
